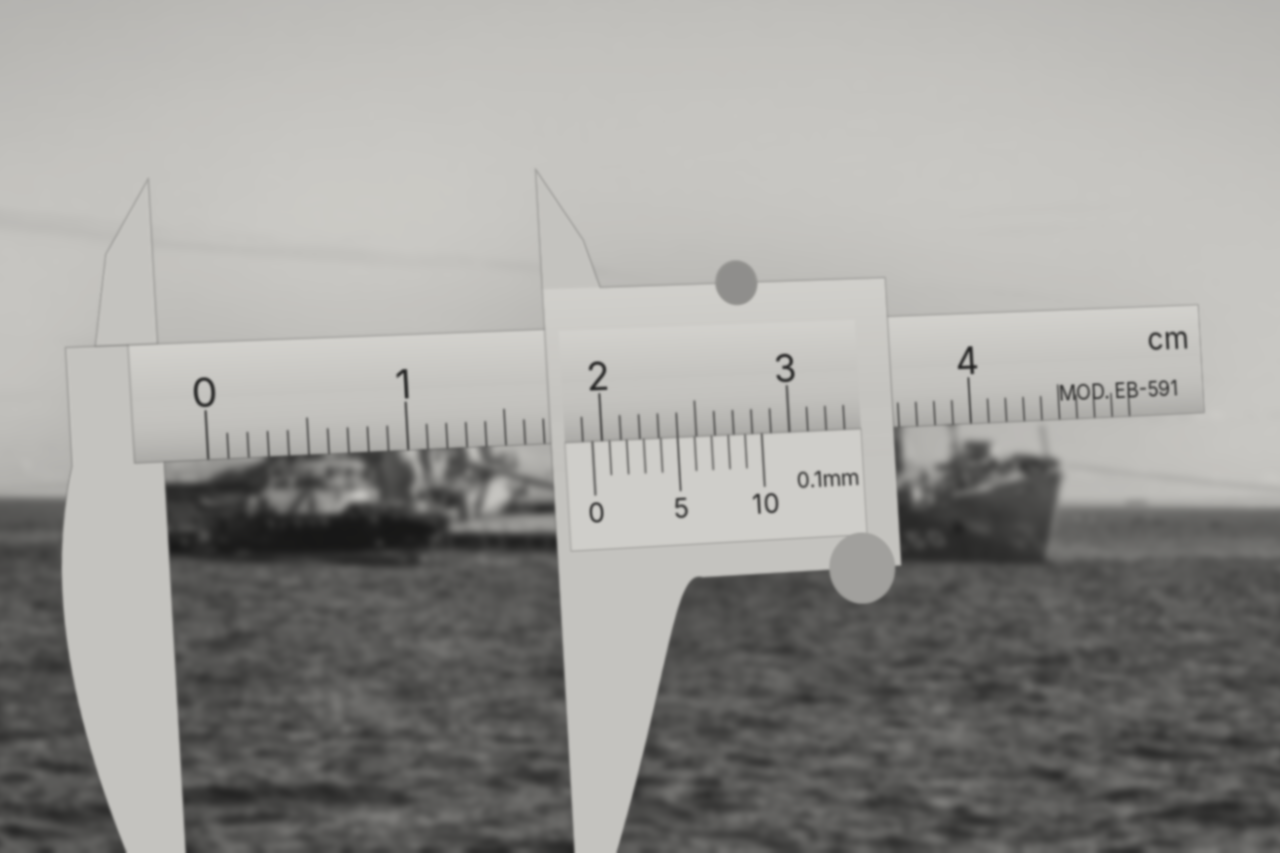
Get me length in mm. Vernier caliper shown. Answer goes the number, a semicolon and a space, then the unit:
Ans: 19.5; mm
